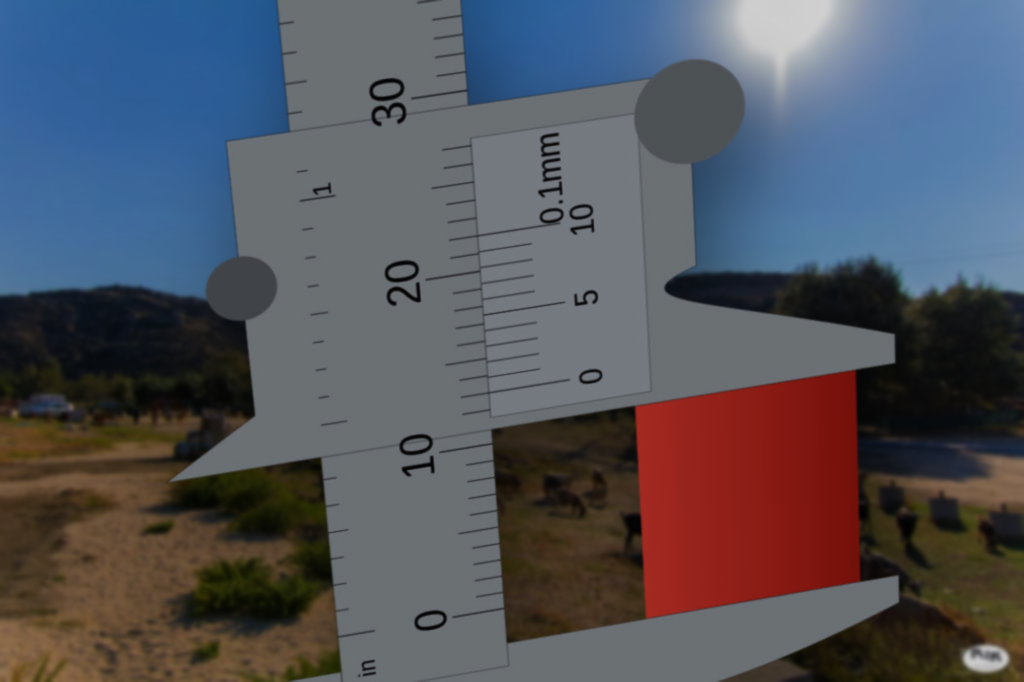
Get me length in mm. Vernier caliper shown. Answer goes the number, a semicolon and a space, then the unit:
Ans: 13.0; mm
